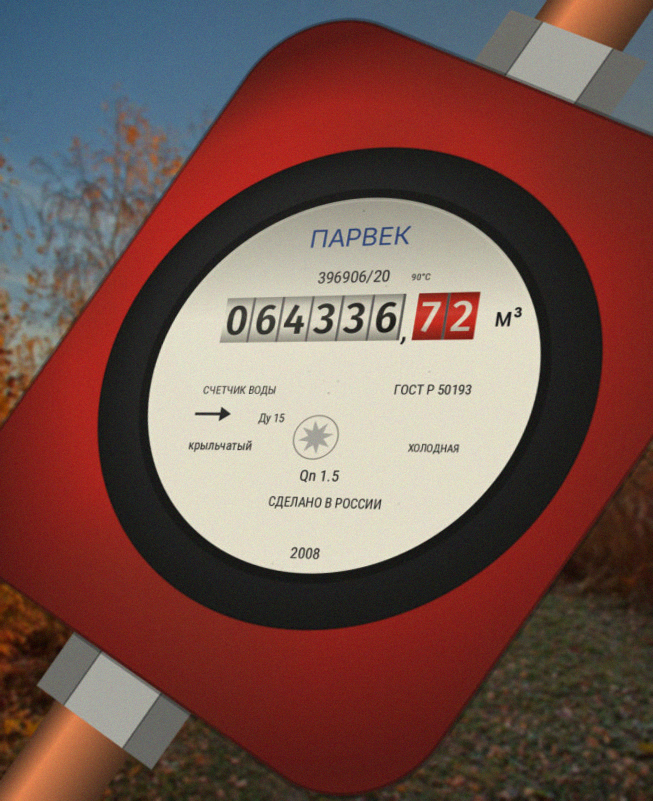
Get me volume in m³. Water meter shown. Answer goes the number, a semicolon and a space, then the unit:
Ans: 64336.72; m³
